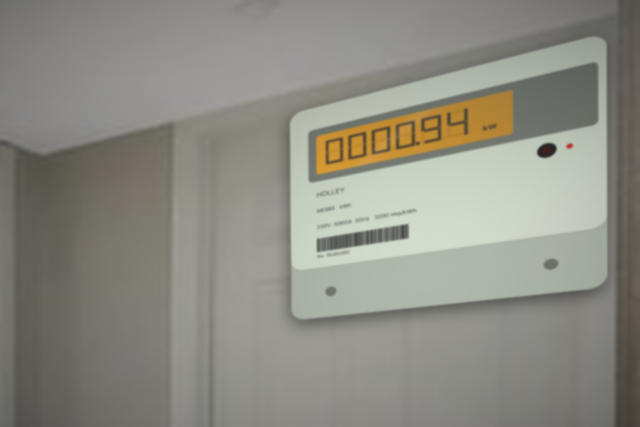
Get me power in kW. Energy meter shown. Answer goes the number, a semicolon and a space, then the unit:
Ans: 0.94; kW
